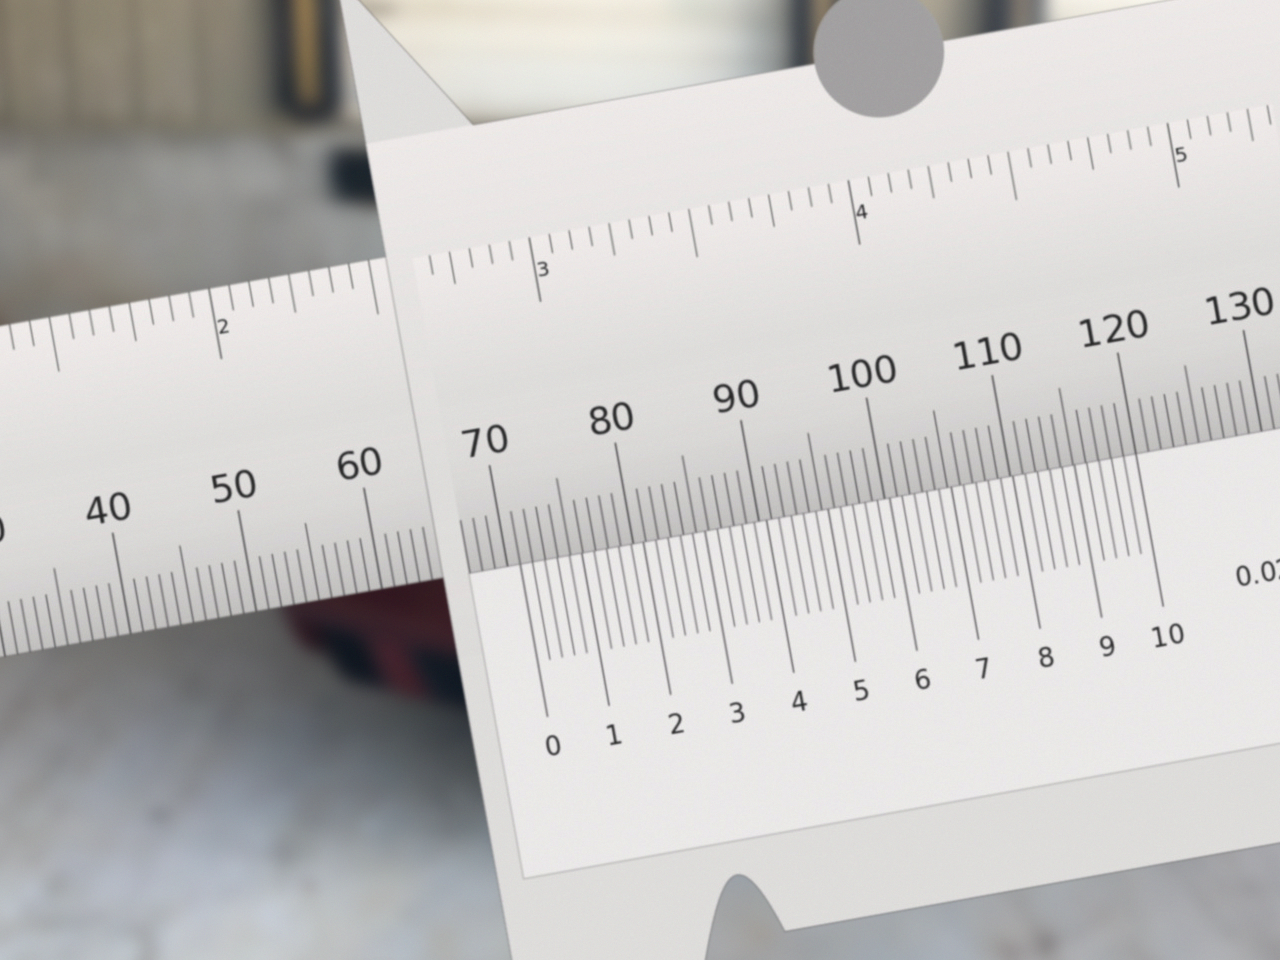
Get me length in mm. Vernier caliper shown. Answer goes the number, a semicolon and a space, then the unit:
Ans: 71.0; mm
